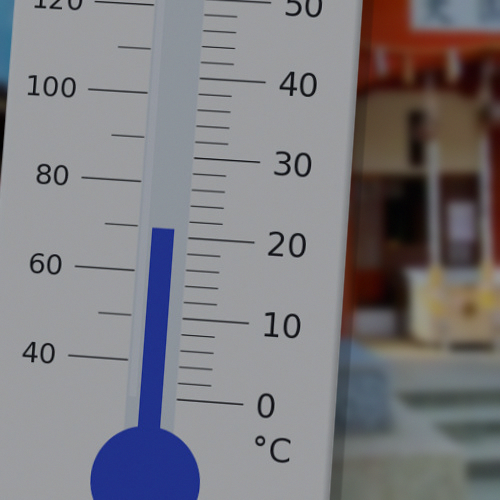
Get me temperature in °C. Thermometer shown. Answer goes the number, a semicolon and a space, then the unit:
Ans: 21; °C
